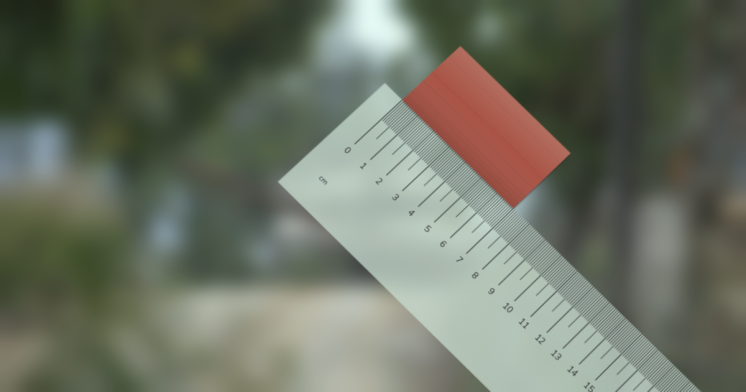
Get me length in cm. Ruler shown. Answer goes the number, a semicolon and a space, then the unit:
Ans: 7; cm
